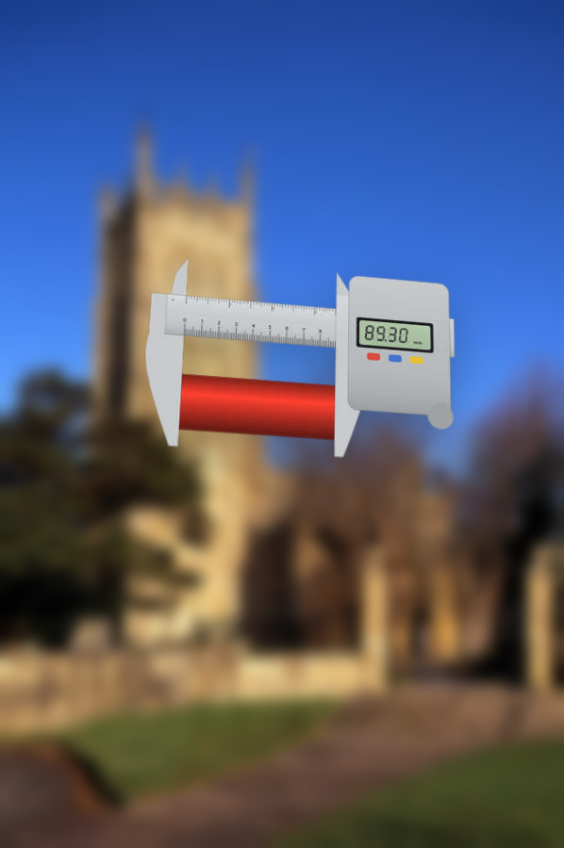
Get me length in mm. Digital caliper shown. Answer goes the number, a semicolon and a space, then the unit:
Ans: 89.30; mm
